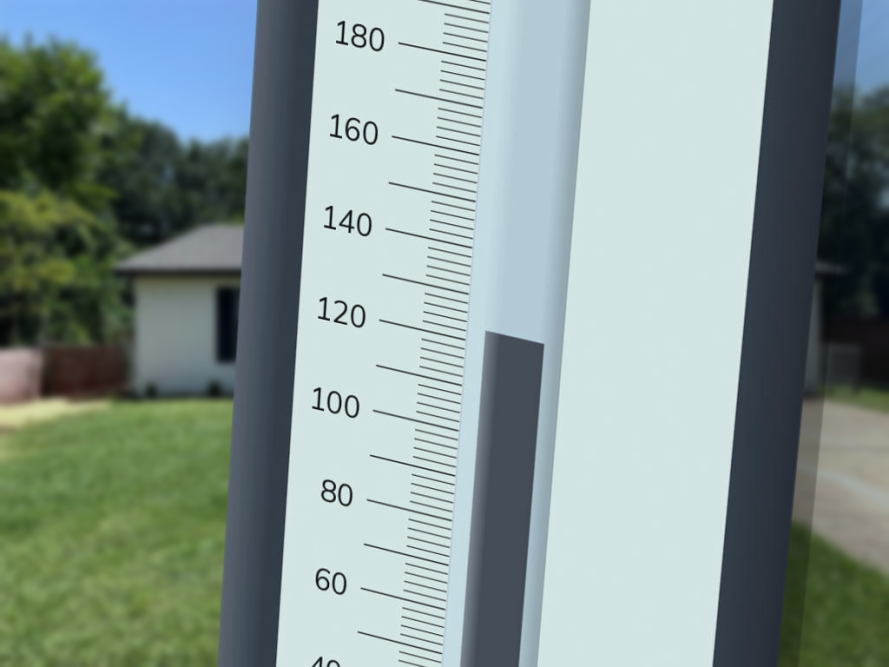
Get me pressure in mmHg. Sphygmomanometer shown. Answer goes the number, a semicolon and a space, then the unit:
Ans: 123; mmHg
